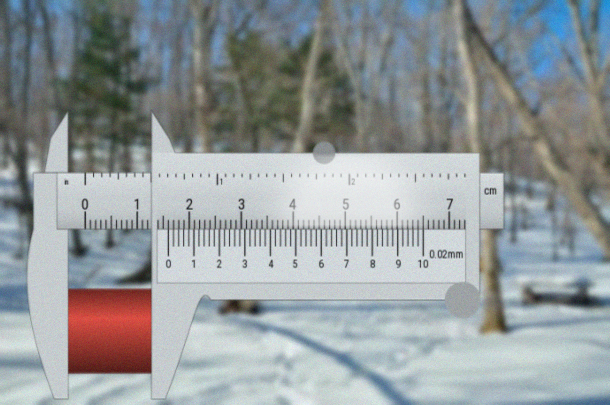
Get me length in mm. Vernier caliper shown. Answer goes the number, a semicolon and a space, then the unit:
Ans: 16.0; mm
